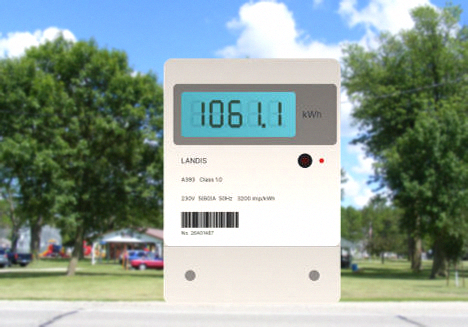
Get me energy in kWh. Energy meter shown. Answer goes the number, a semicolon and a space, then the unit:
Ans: 1061.1; kWh
